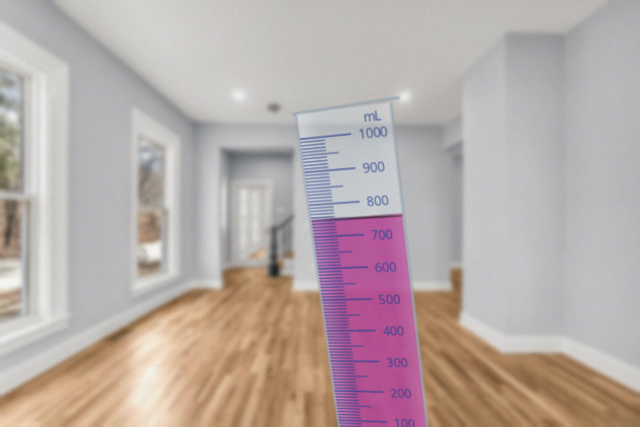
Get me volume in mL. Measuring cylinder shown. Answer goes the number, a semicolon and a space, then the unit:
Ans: 750; mL
